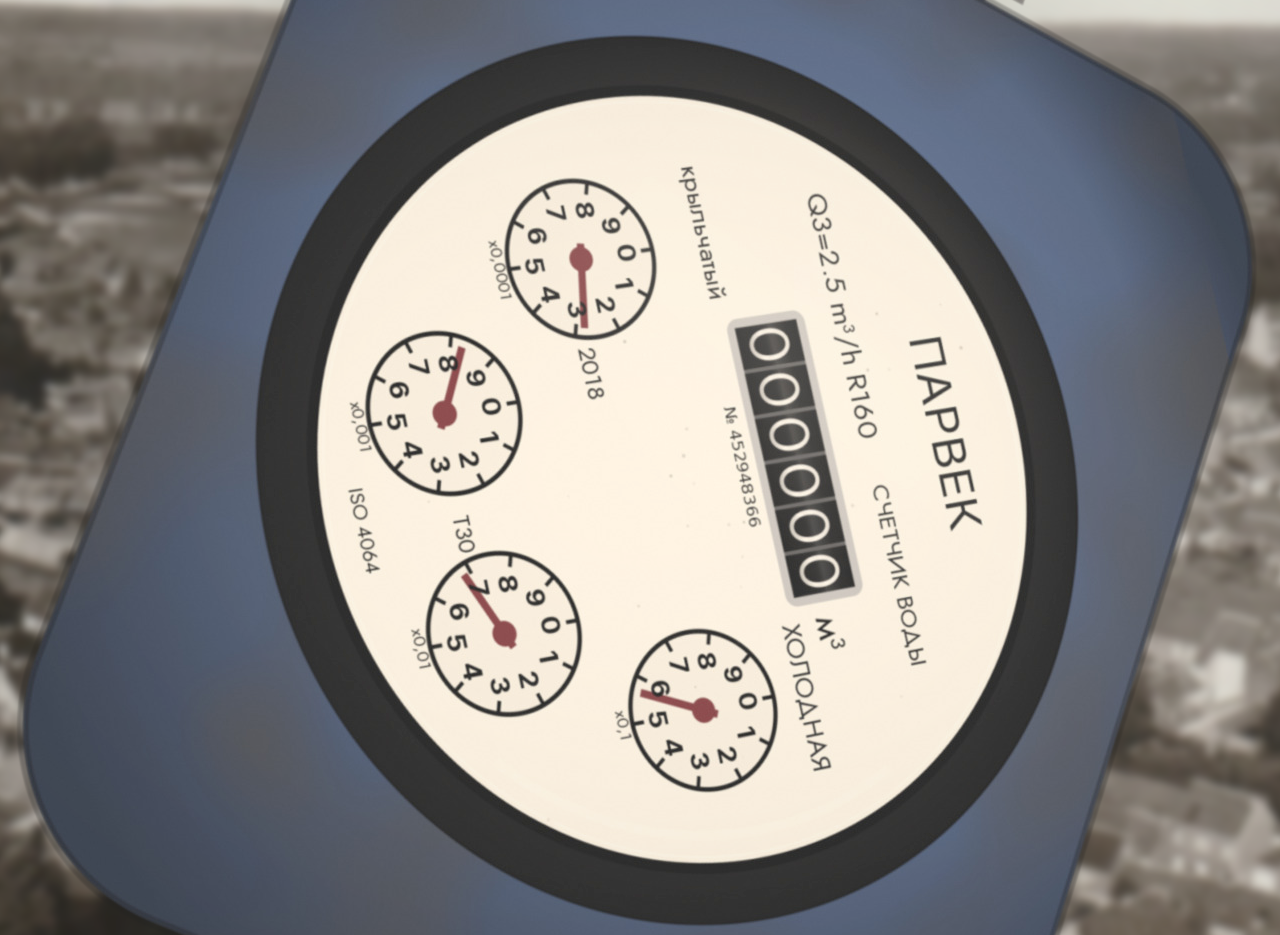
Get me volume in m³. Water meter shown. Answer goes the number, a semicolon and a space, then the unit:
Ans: 0.5682; m³
